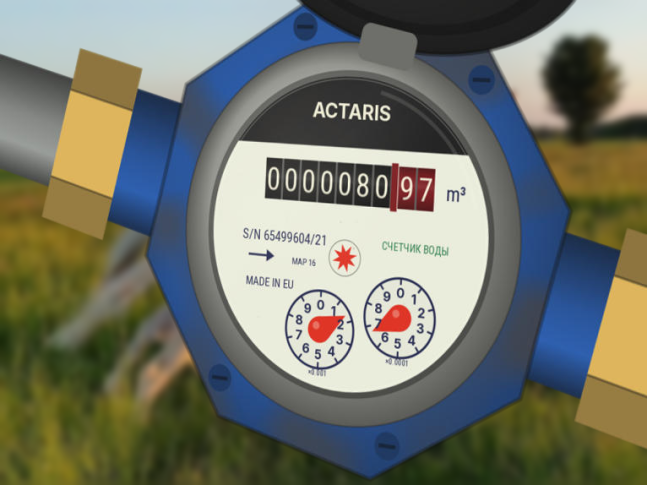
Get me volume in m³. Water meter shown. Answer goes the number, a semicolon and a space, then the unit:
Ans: 80.9716; m³
